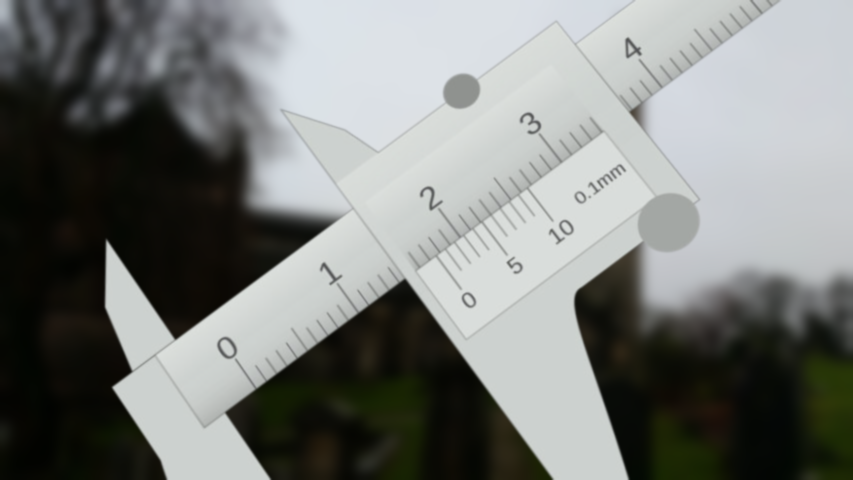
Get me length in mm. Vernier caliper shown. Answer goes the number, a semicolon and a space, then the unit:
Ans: 17.6; mm
